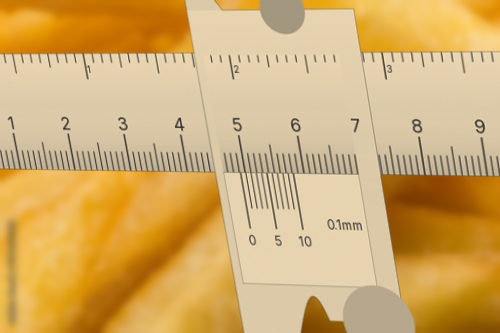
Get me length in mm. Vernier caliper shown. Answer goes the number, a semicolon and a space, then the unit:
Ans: 49.2; mm
